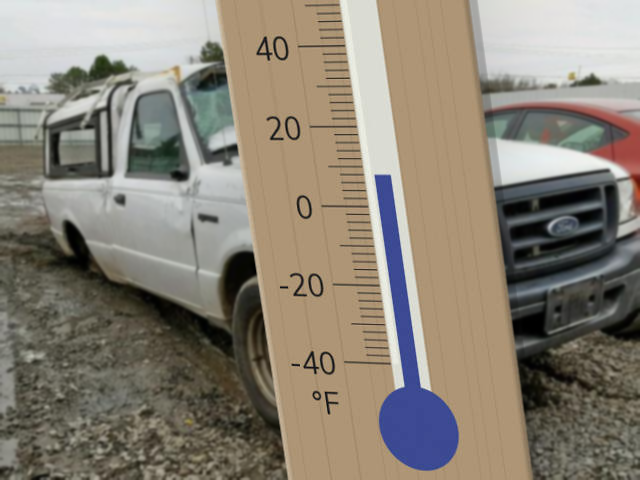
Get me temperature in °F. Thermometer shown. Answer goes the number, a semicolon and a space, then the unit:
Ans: 8; °F
